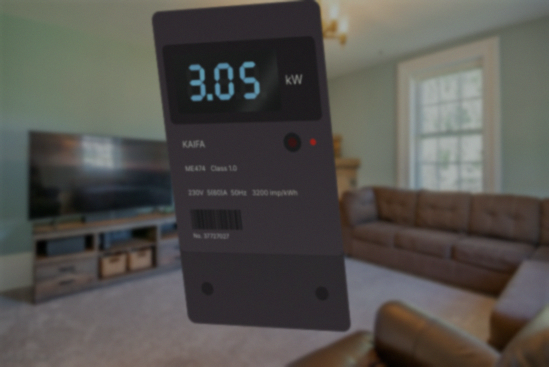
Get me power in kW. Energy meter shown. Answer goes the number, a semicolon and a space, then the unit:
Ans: 3.05; kW
